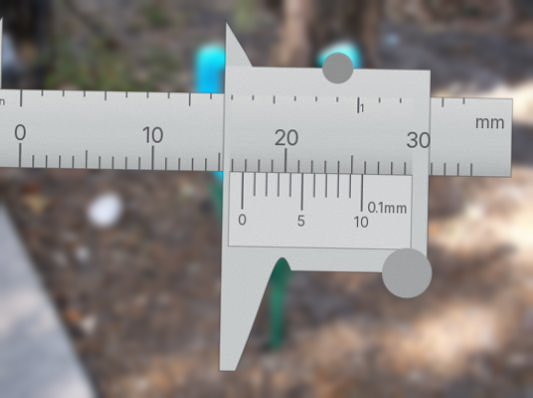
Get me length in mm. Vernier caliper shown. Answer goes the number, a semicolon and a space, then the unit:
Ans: 16.8; mm
